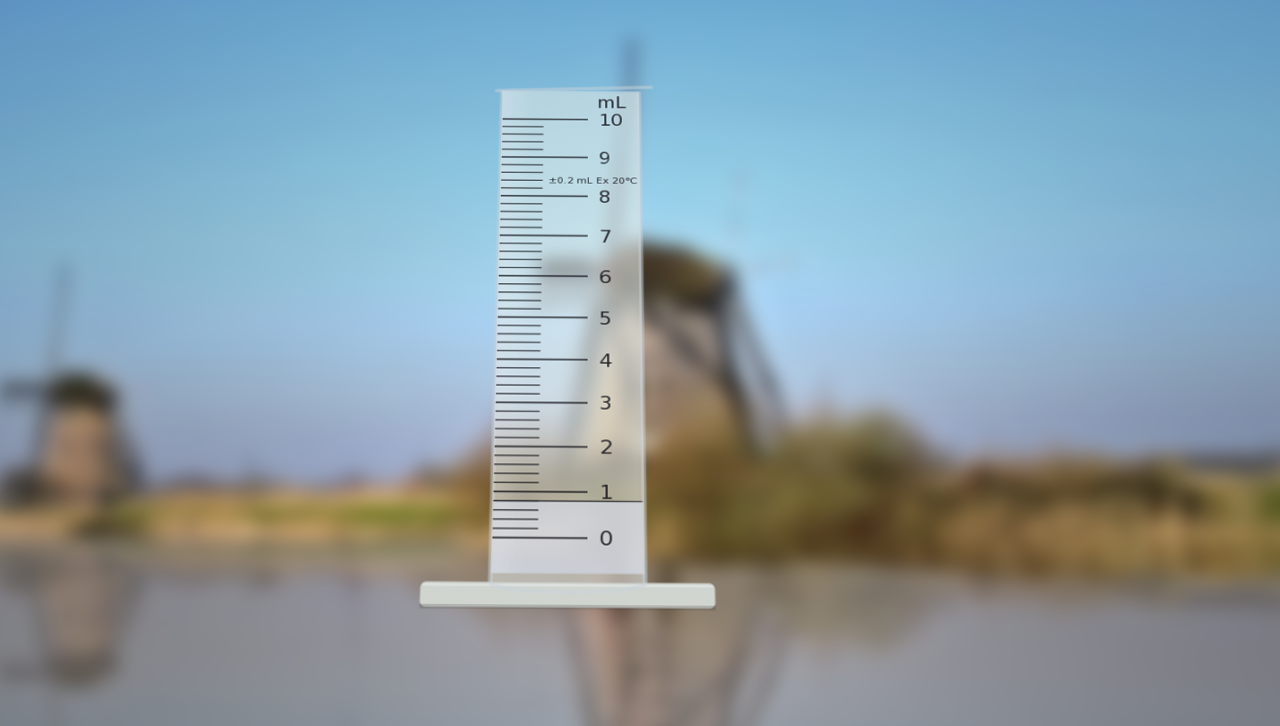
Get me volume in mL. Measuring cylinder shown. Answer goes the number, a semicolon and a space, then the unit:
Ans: 0.8; mL
